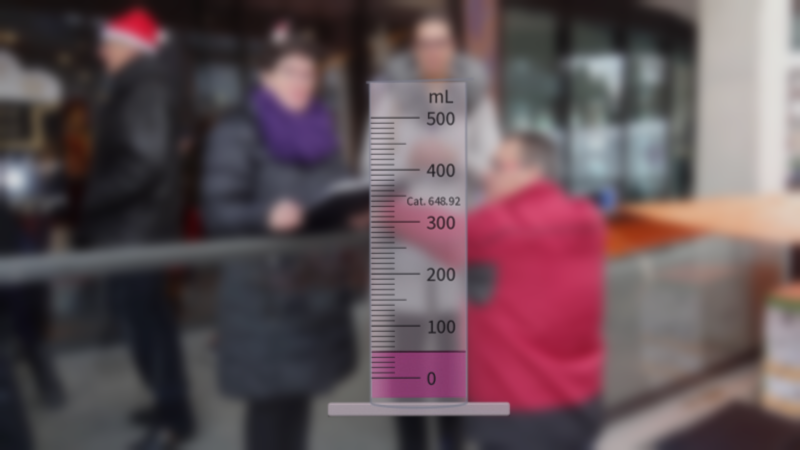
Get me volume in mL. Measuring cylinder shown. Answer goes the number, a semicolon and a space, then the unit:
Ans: 50; mL
